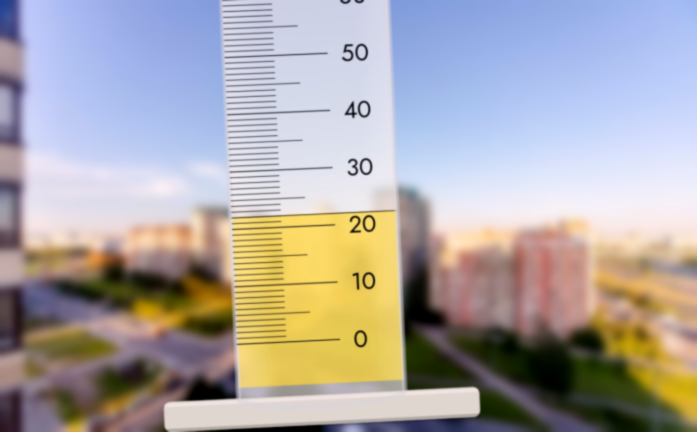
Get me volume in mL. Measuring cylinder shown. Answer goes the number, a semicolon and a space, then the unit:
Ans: 22; mL
